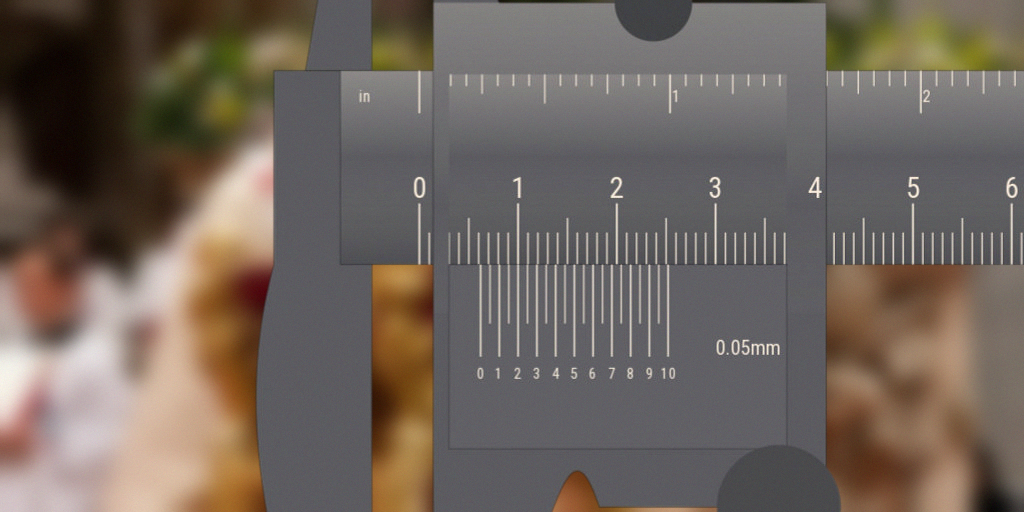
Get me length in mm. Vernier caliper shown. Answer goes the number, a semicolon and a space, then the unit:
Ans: 6.2; mm
